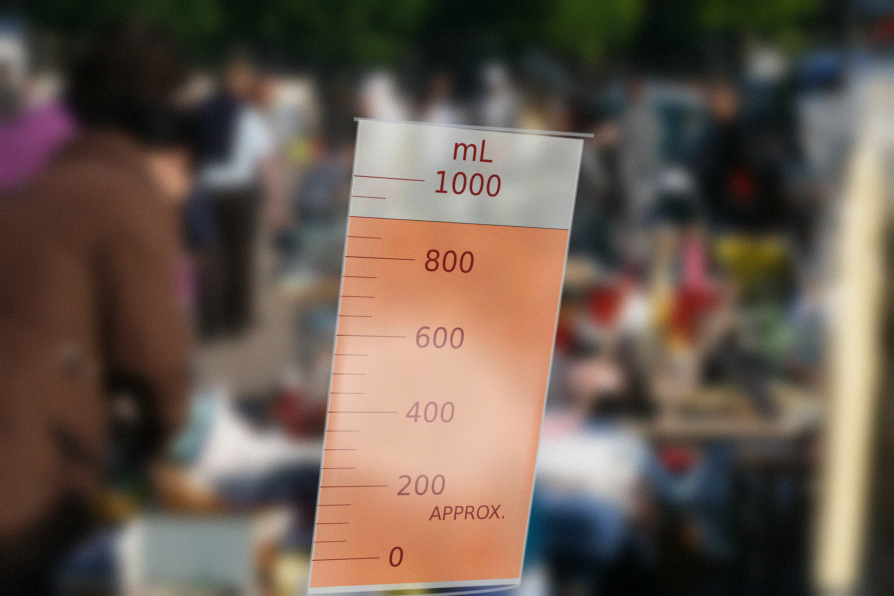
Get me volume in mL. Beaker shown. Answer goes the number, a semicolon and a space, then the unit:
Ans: 900; mL
